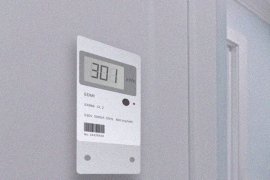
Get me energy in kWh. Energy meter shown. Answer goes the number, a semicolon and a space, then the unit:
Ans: 301; kWh
